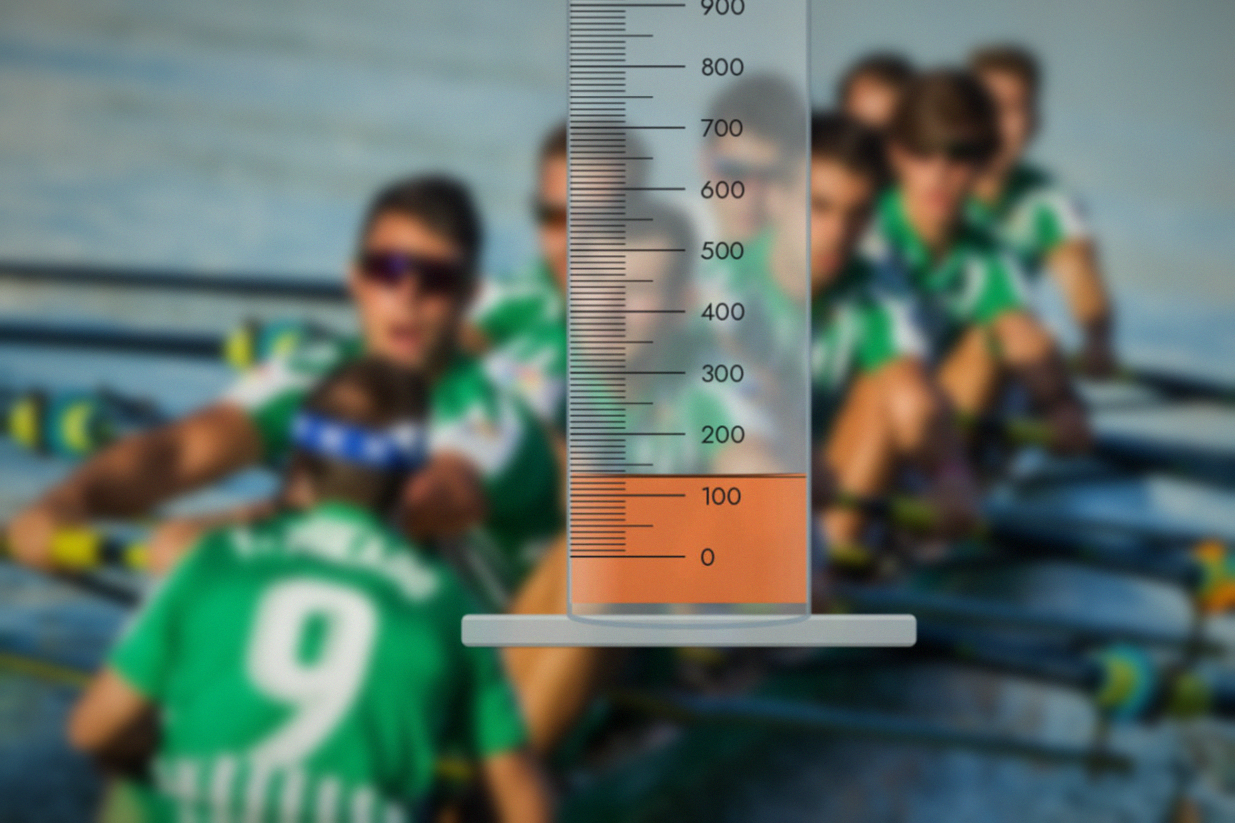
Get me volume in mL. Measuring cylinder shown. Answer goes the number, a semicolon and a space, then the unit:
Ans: 130; mL
